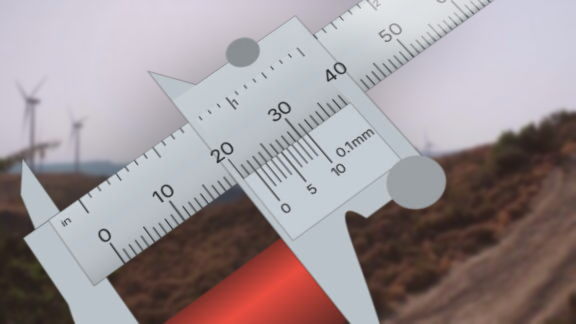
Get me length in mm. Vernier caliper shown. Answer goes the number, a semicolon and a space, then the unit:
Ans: 22.0; mm
